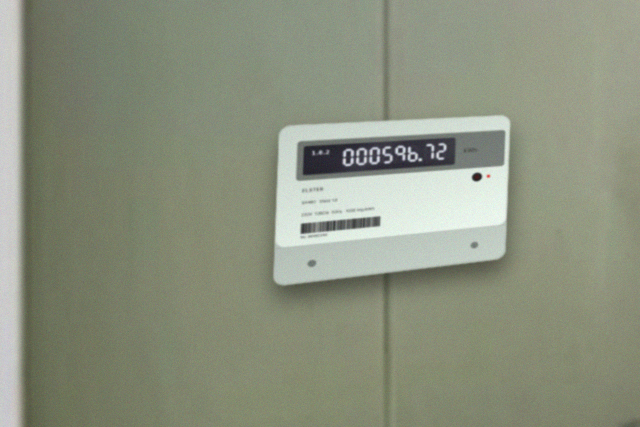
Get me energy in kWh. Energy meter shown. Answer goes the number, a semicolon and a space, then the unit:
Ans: 596.72; kWh
